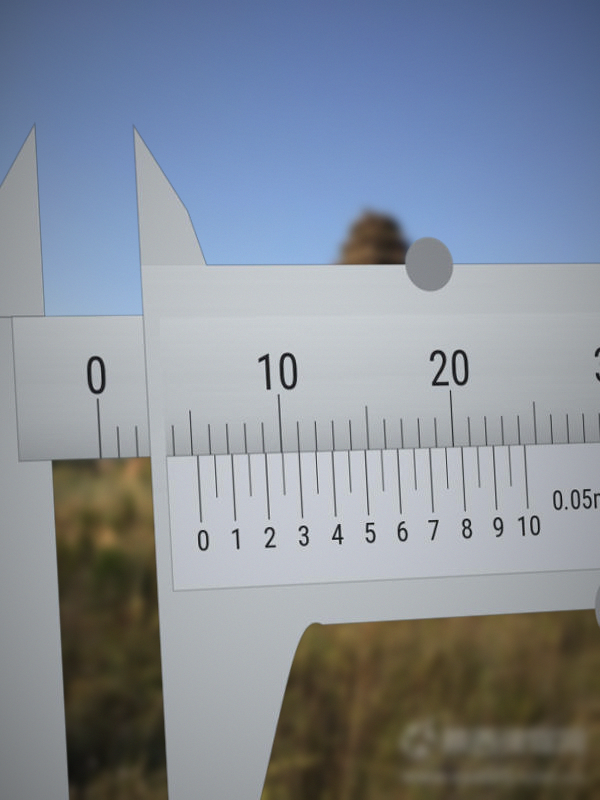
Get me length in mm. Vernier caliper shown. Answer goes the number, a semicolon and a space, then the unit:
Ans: 5.3; mm
